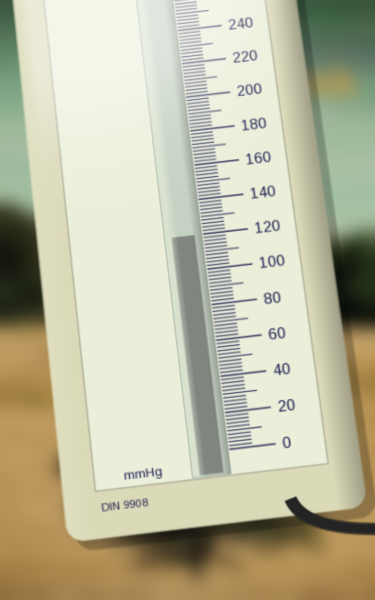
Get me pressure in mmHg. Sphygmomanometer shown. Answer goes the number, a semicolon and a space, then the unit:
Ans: 120; mmHg
